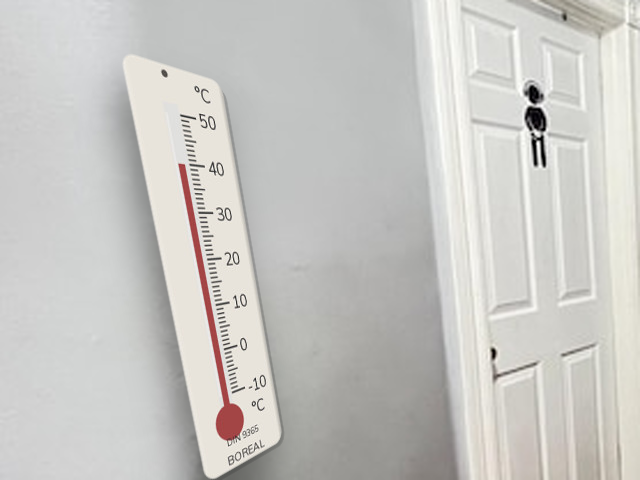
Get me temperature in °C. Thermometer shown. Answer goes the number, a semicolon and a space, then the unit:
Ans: 40; °C
